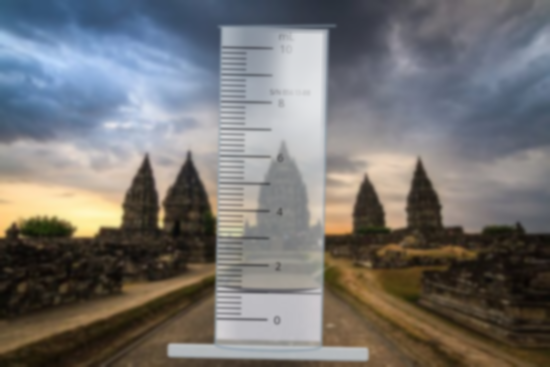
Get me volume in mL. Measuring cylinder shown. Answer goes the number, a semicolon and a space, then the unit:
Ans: 1; mL
